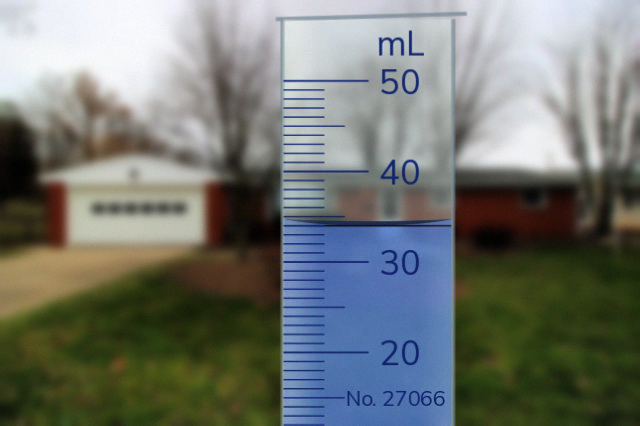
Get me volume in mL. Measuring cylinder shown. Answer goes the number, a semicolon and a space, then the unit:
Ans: 34; mL
